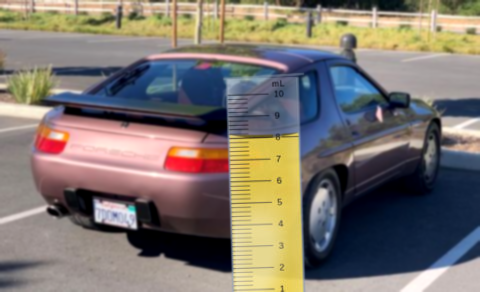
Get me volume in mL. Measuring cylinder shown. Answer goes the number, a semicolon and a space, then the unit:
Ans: 8; mL
